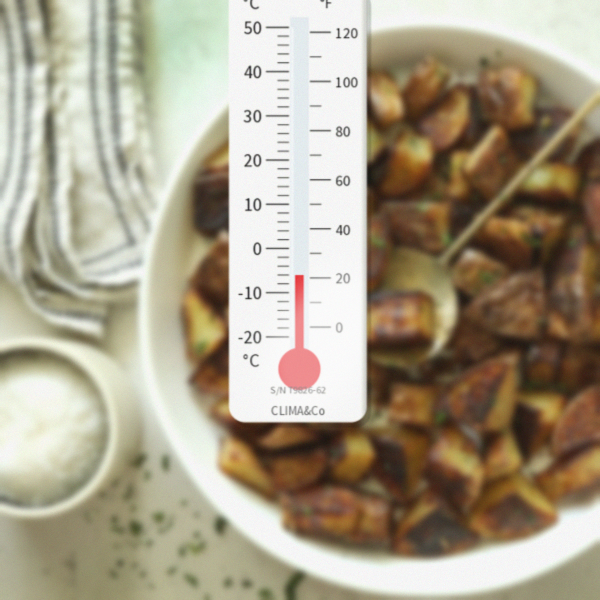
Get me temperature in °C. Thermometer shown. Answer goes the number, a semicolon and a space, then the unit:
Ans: -6; °C
